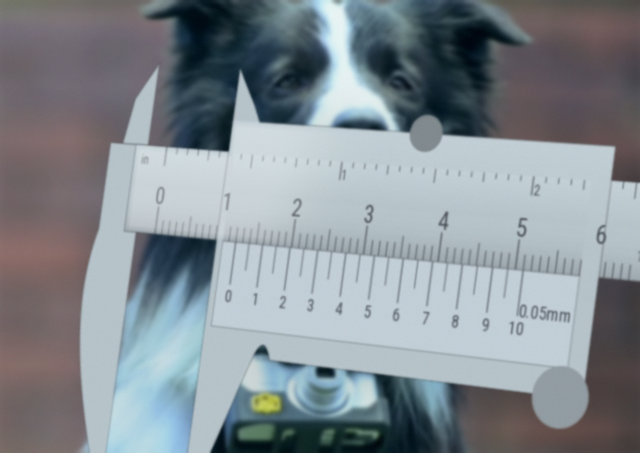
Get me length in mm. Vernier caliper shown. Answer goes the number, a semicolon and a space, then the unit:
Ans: 12.0; mm
